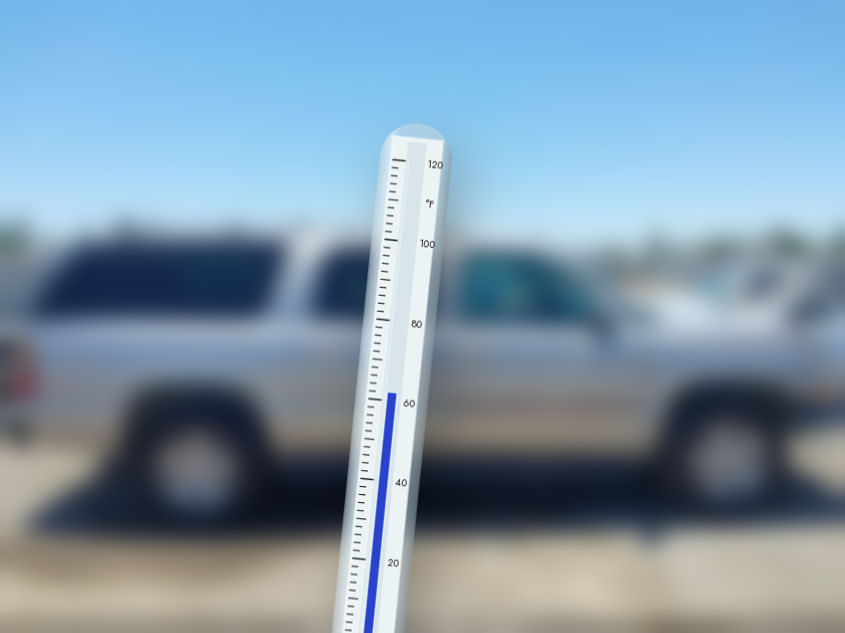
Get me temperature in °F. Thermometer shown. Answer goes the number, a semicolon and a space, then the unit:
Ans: 62; °F
